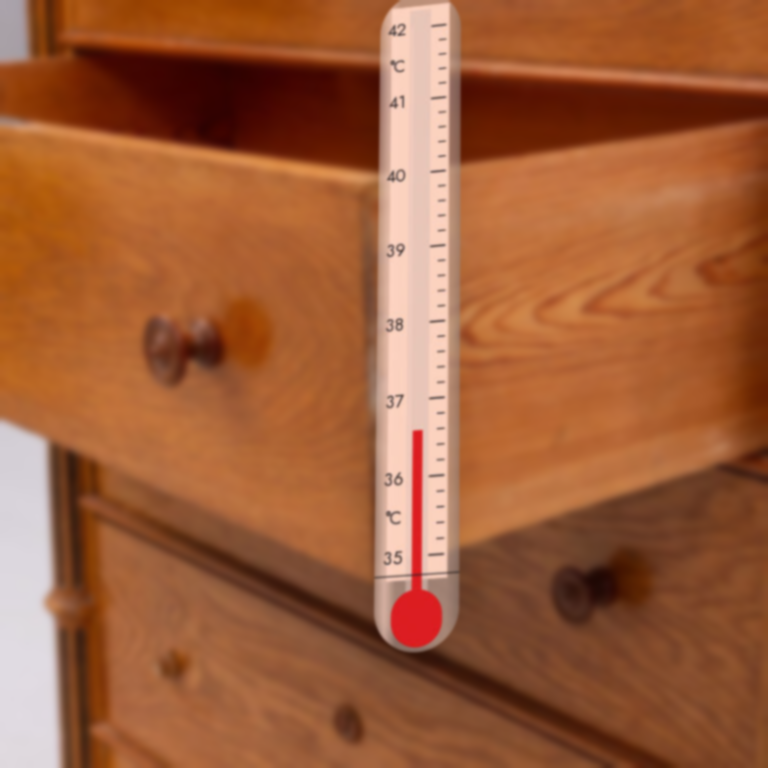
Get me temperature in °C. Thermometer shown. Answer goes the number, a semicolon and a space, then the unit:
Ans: 36.6; °C
